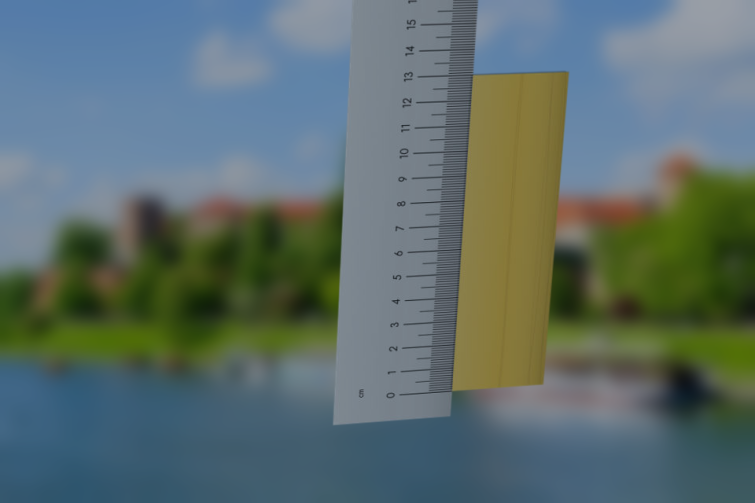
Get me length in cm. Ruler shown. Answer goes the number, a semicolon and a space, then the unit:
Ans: 13; cm
